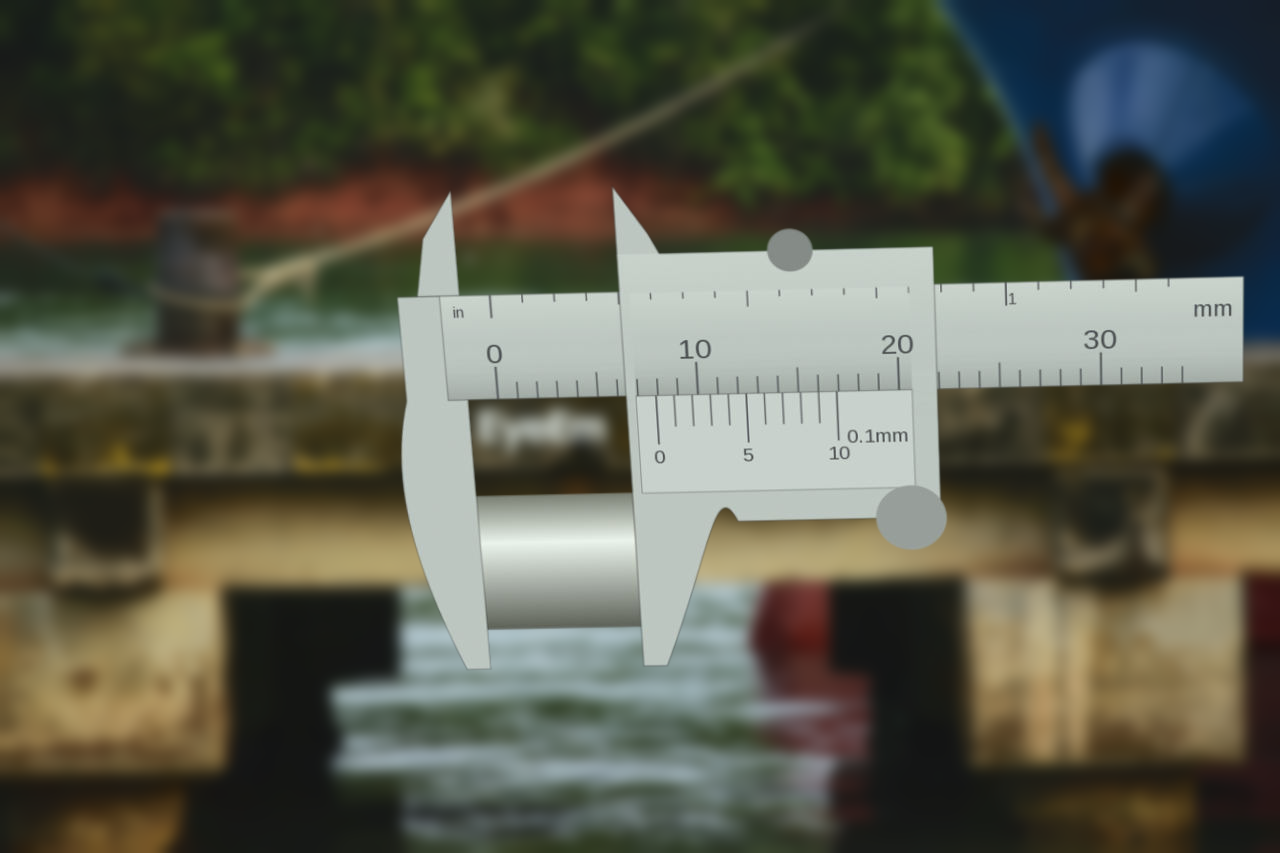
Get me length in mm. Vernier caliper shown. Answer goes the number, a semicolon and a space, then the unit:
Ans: 7.9; mm
